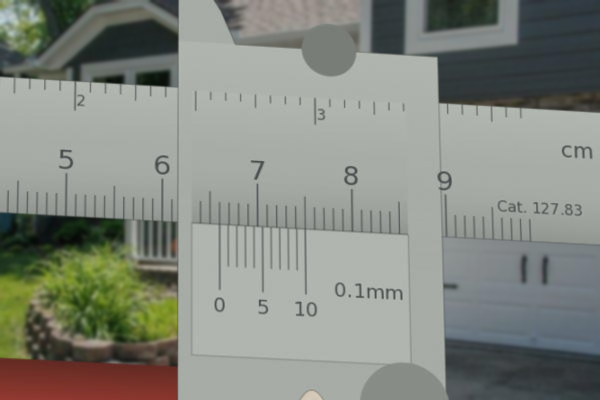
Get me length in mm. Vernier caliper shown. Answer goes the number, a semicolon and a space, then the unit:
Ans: 66.0; mm
